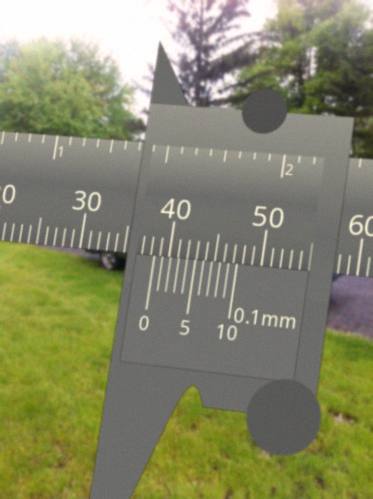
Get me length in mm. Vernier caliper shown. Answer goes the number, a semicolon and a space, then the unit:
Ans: 38.4; mm
